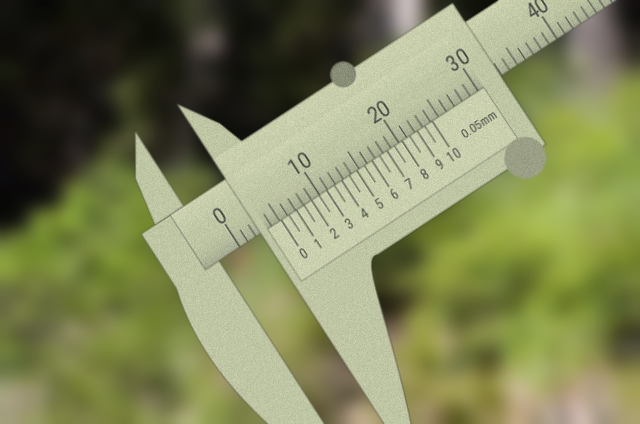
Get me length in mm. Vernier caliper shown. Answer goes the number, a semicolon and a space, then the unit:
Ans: 5.2; mm
